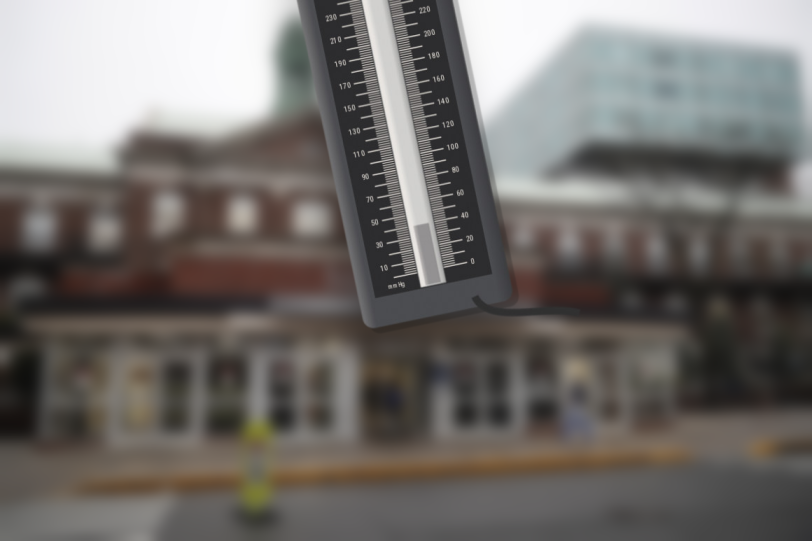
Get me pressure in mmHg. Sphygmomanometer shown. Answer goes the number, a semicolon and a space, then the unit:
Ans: 40; mmHg
